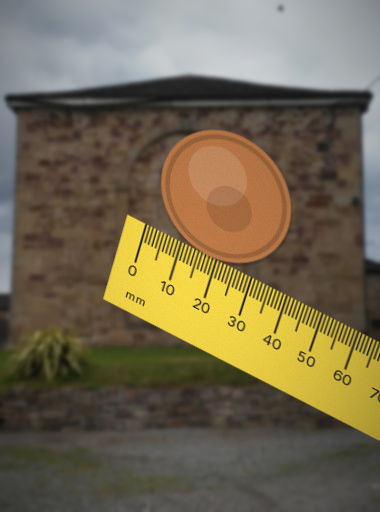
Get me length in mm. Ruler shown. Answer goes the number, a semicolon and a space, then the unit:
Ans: 35; mm
